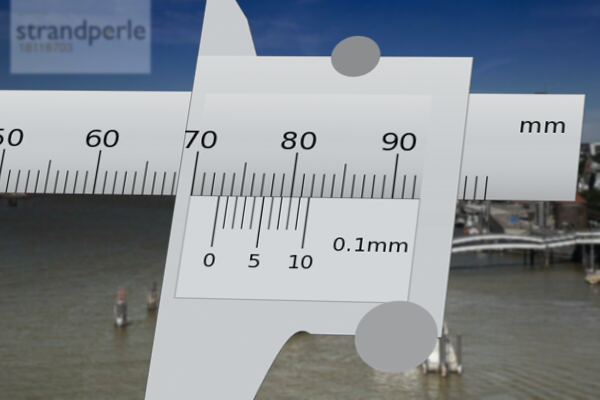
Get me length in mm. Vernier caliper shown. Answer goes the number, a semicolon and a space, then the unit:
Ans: 72.8; mm
